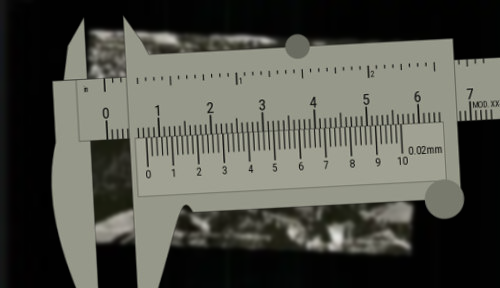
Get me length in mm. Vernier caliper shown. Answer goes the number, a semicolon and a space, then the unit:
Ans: 7.5; mm
